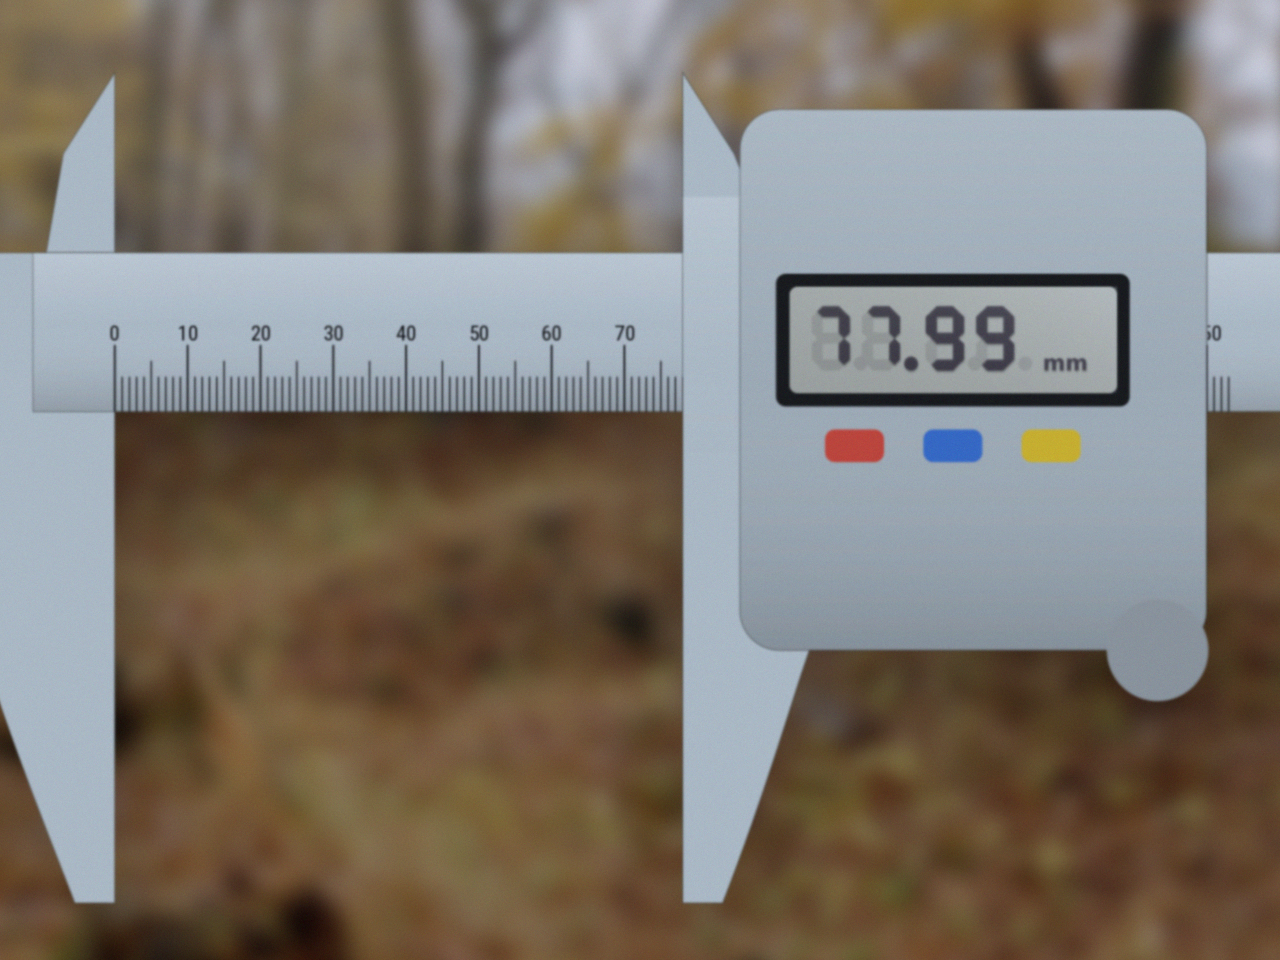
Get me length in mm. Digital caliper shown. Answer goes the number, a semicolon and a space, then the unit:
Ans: 77.99; mm
